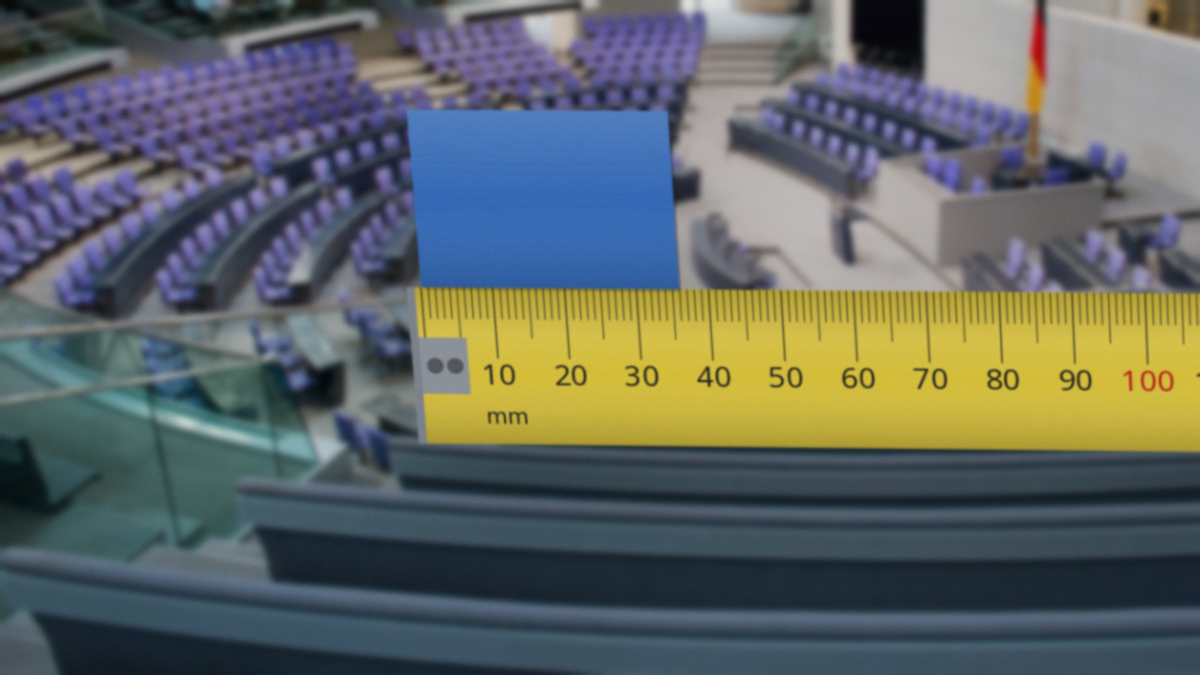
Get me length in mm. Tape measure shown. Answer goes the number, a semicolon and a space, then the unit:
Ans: 36; mm
